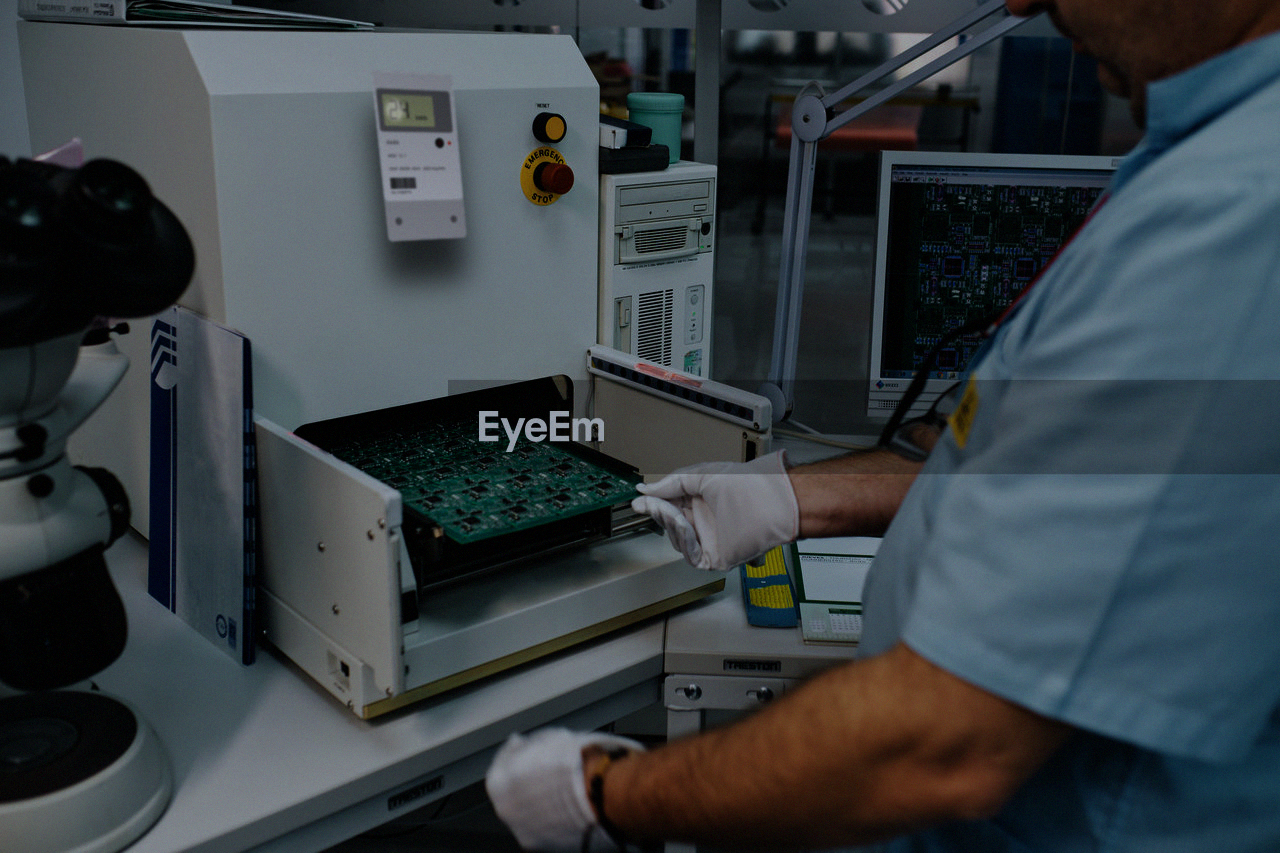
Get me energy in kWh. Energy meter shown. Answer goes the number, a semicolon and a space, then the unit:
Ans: 24; kWh
